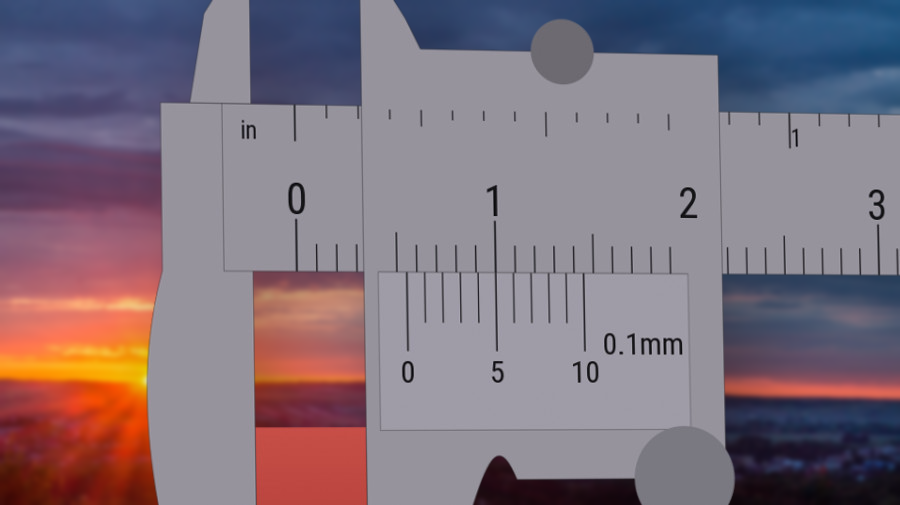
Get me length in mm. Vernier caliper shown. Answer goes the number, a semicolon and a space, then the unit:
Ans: 5.5; mm
